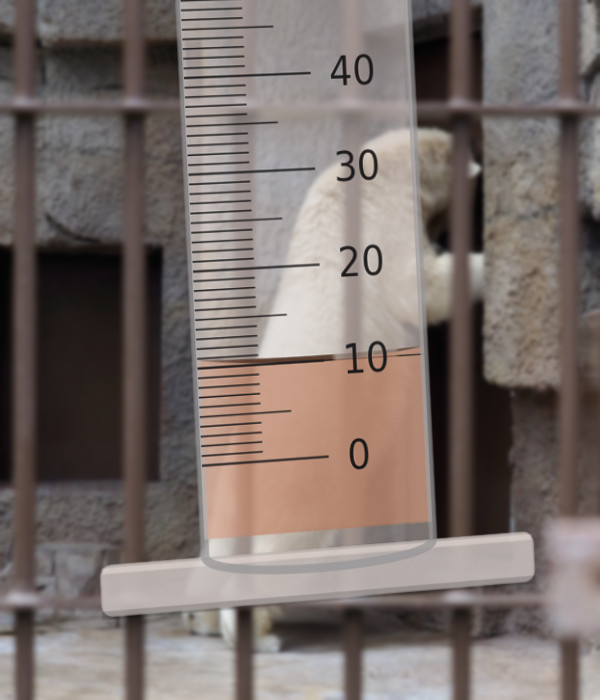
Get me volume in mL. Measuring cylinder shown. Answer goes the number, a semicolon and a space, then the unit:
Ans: 10; mL
